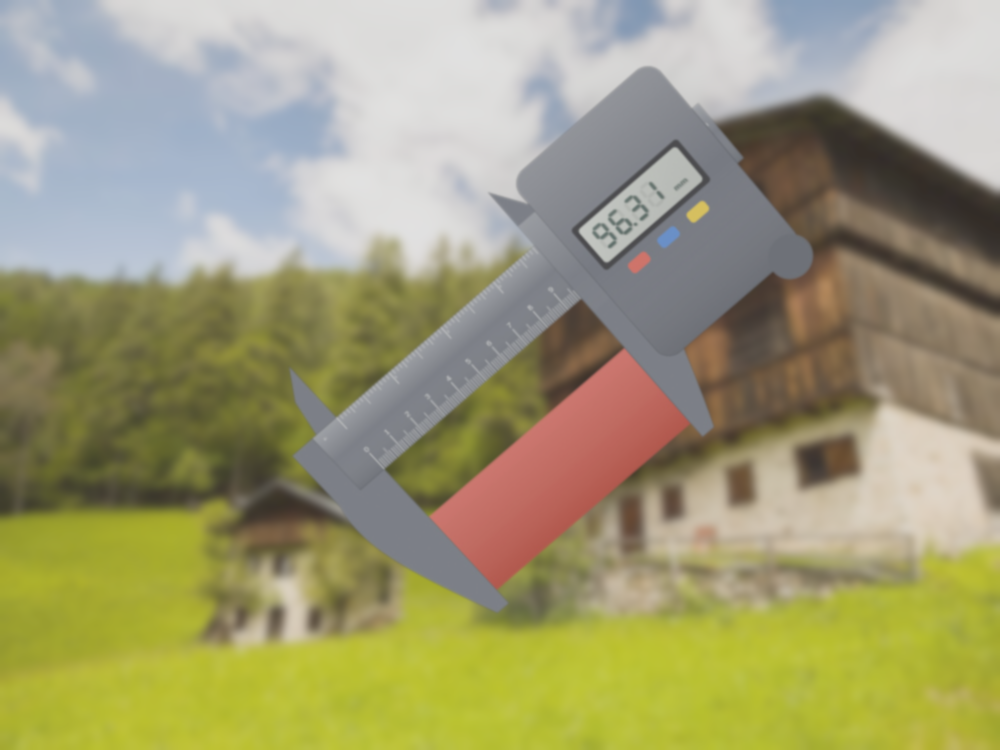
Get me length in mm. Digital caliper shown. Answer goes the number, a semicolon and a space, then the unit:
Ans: 96.31; mm
